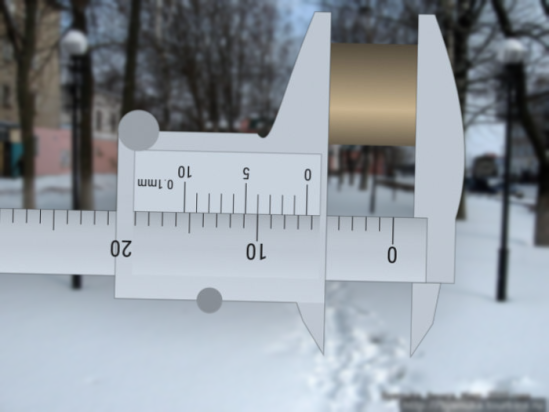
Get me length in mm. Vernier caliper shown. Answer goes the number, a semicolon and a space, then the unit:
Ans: 6.4; mm
